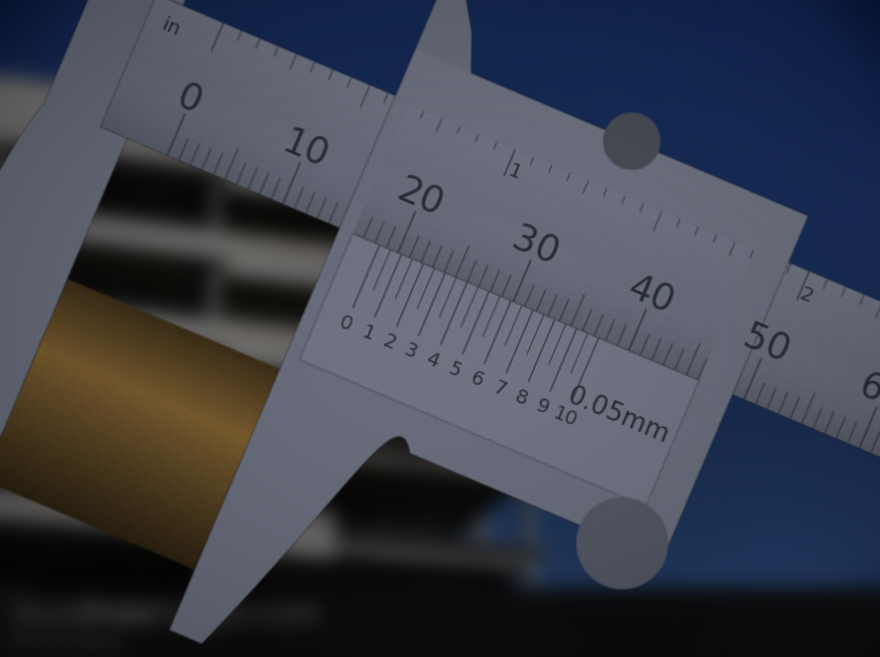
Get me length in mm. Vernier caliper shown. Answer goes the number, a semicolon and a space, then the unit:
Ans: 18.4; mm
